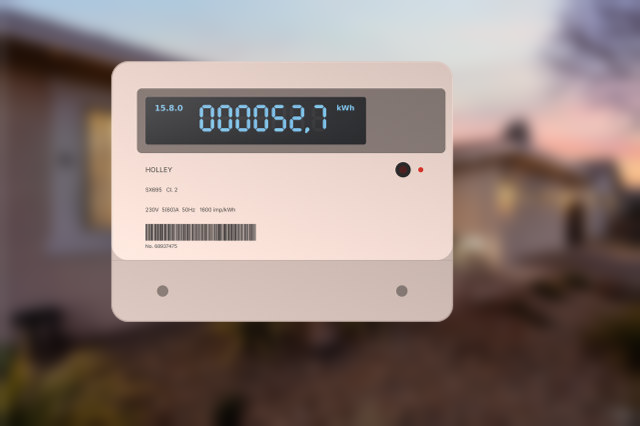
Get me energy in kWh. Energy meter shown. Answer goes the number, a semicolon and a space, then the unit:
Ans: 52.7; kWh
